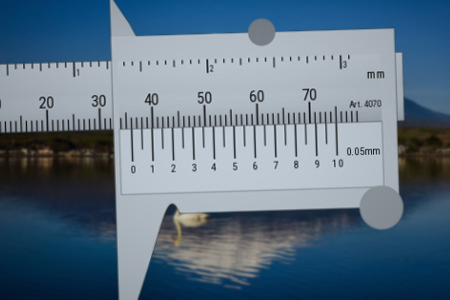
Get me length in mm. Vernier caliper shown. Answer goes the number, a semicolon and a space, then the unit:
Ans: 36.0; mm
